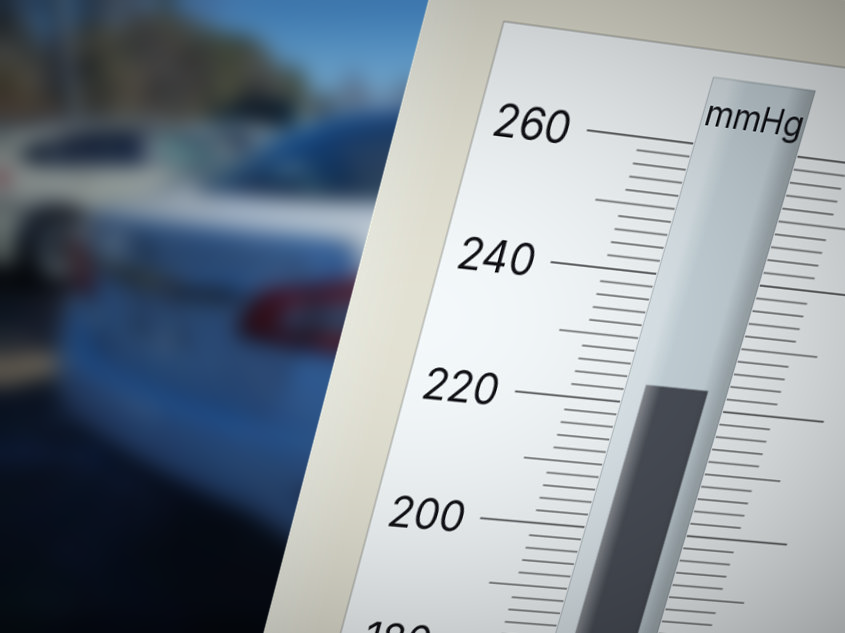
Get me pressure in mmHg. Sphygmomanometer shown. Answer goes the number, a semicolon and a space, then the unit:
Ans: 223; mmHg
